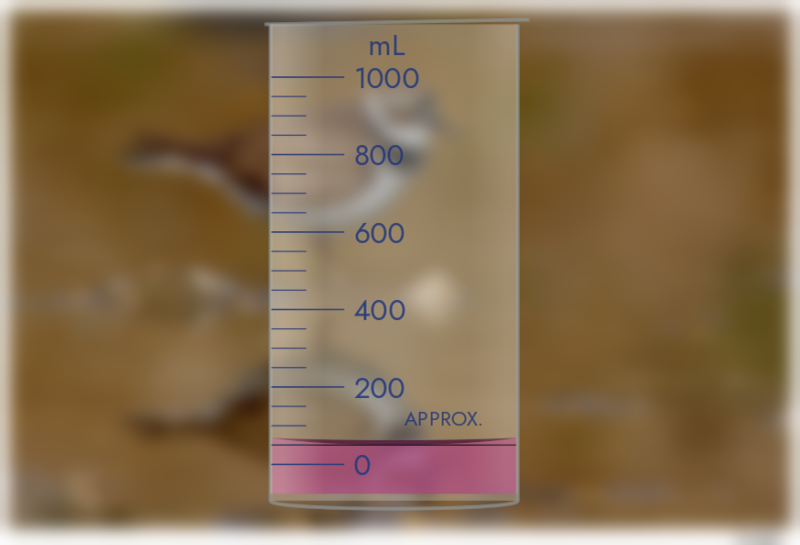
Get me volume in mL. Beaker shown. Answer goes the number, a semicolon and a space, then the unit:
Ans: 50; mL
